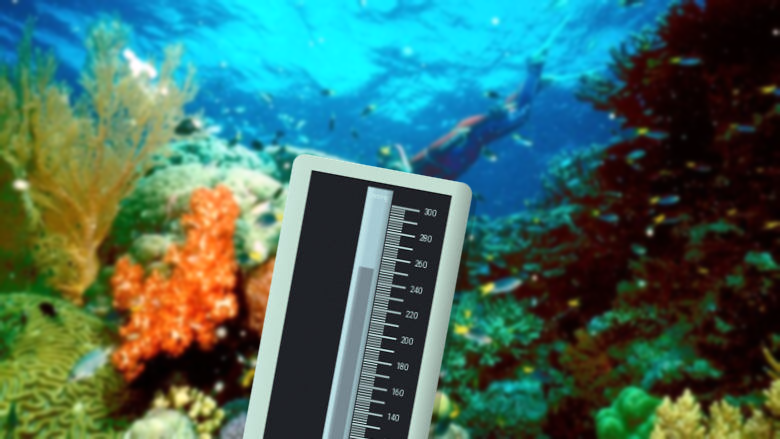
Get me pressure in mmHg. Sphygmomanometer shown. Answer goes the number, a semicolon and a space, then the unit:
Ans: 250; mmHg
